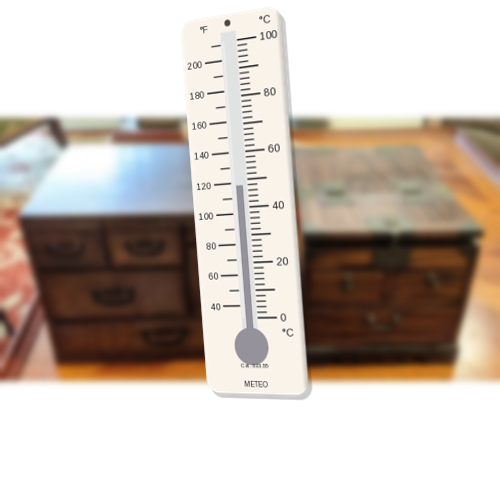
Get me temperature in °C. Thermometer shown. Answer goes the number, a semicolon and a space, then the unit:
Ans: 48; °C
